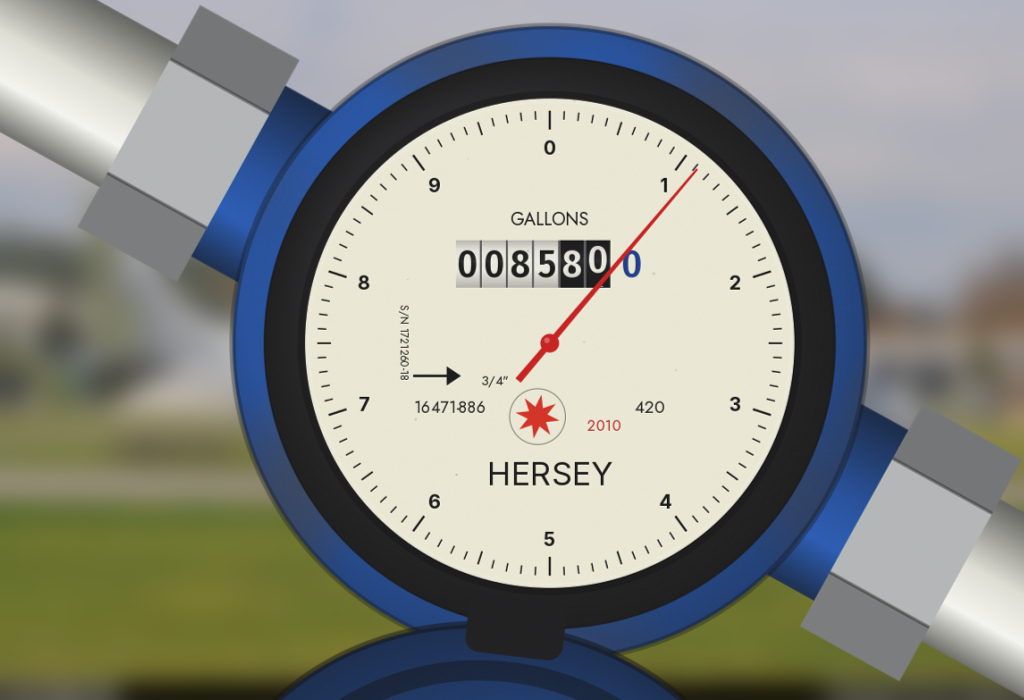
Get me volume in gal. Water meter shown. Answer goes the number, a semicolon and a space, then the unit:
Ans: 85801.1; gal
